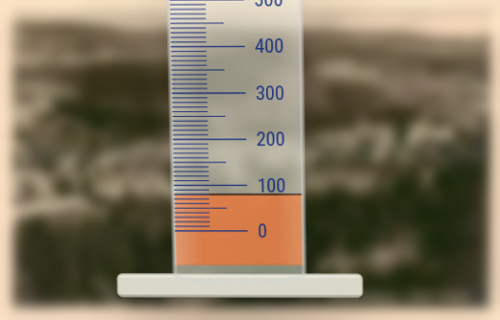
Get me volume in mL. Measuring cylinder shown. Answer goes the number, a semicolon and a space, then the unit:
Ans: 80; mL
